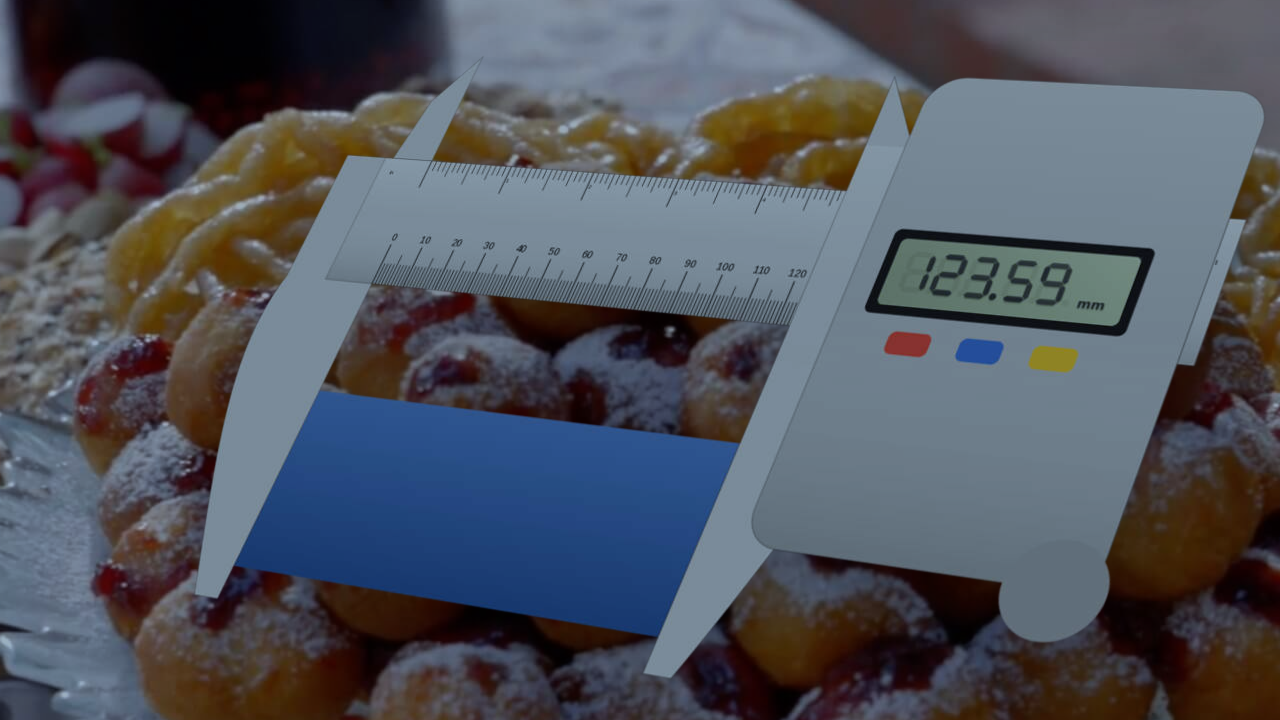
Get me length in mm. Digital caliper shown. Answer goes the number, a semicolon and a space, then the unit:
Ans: 123.59; mm
